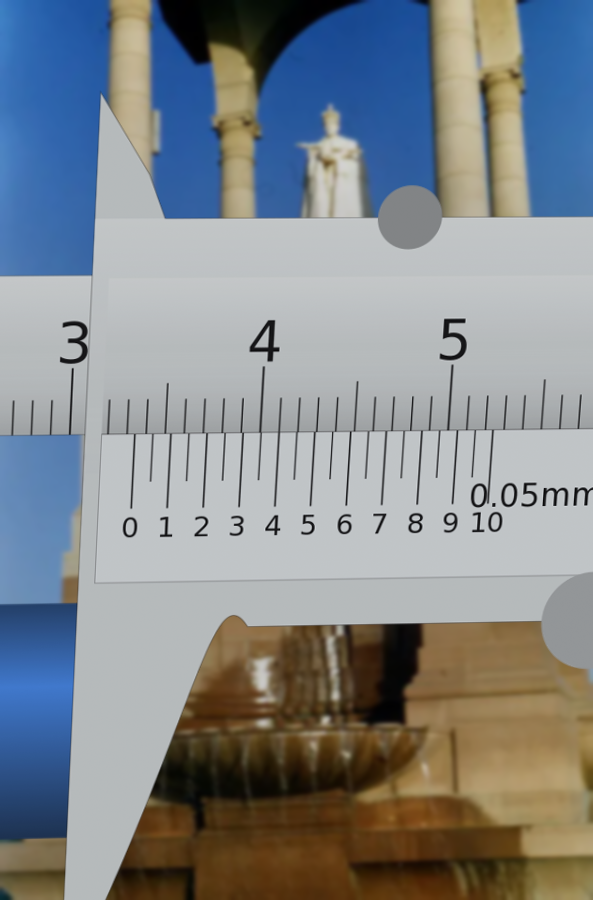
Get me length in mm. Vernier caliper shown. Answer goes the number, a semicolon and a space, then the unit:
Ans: 33.4; mm
